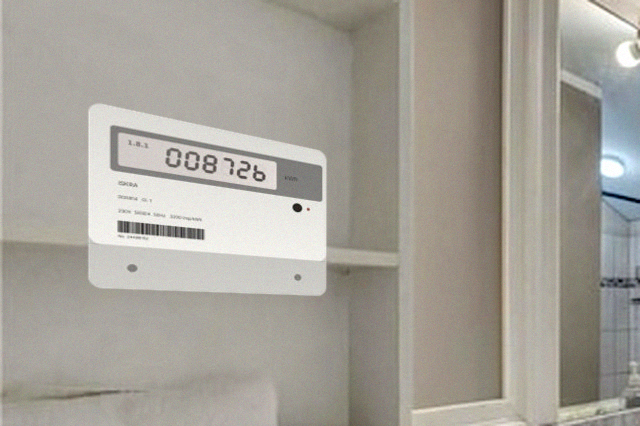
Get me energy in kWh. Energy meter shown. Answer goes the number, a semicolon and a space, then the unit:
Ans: 8726; kWh
